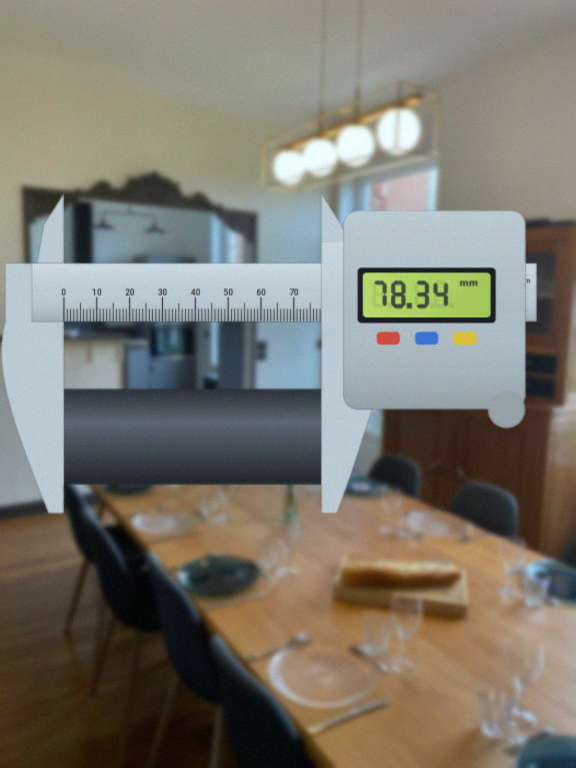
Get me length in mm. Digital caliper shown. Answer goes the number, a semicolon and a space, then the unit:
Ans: 78.34; mm
